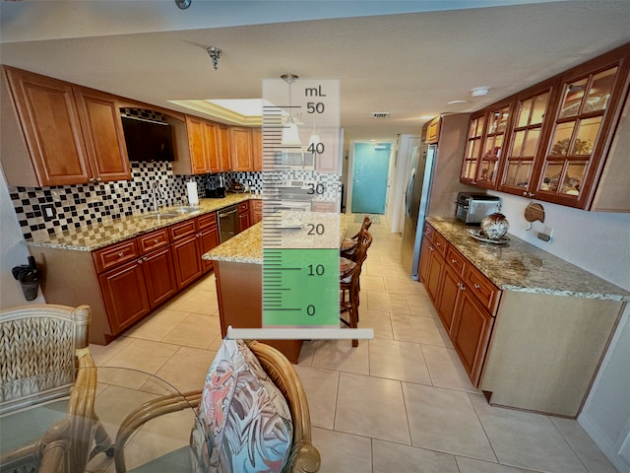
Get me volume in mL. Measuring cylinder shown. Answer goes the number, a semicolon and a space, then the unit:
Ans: 15; mL
